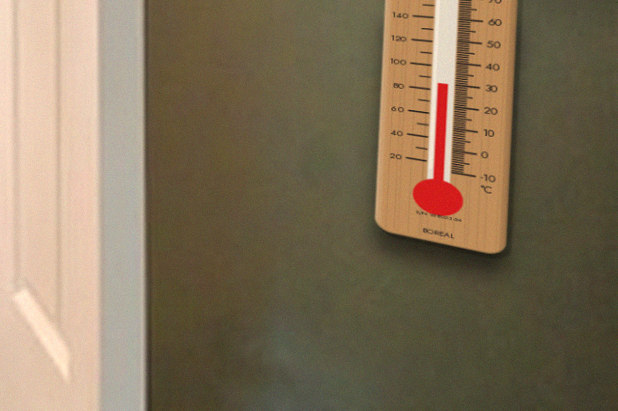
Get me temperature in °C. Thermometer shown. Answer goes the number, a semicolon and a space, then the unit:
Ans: 30; °C
